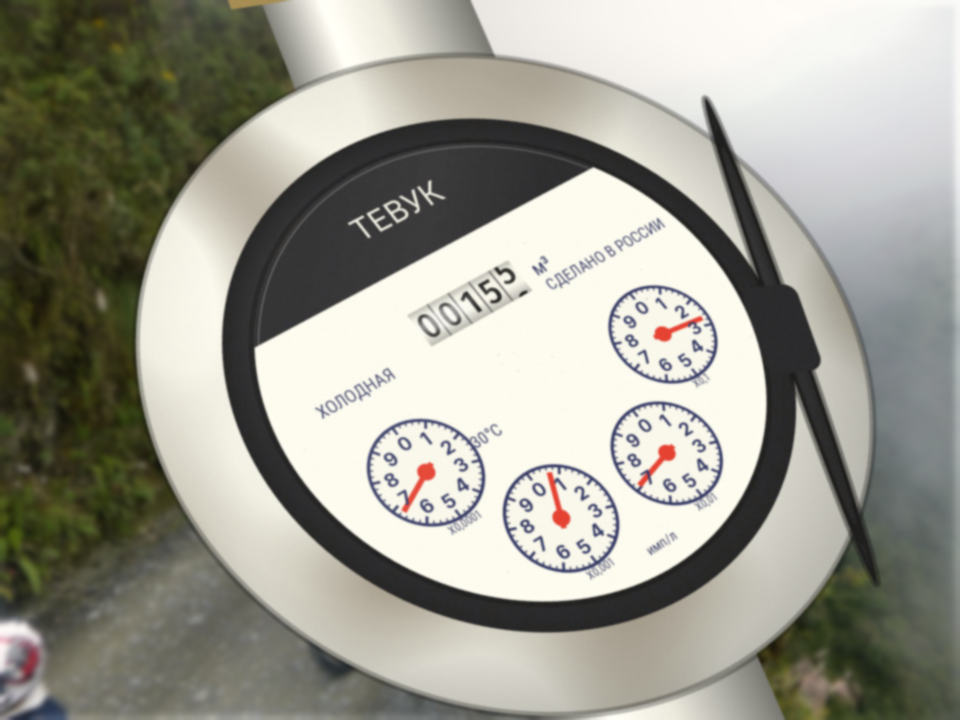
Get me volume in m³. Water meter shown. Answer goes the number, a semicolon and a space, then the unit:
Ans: 155.2706; m³
